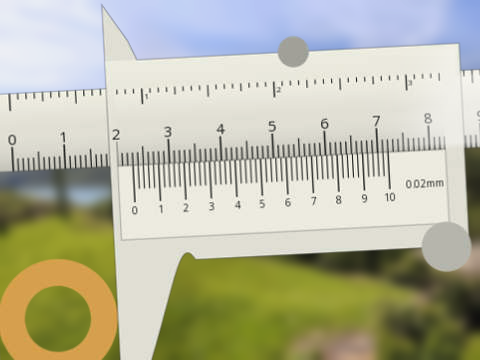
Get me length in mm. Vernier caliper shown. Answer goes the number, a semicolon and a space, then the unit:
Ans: 23.0; mm
